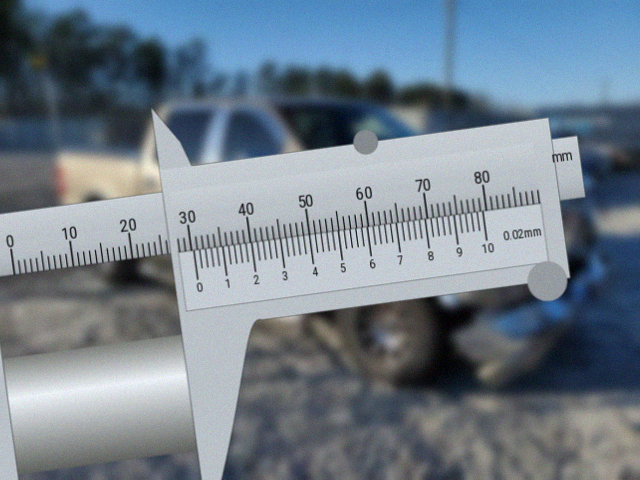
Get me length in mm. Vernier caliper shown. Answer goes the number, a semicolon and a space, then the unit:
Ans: 30.4; mm
